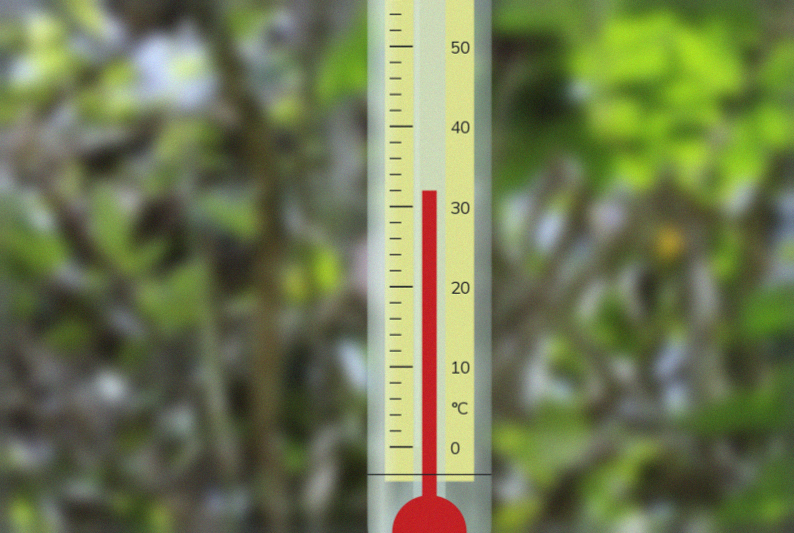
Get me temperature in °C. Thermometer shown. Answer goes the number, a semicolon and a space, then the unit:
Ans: 32; °C
